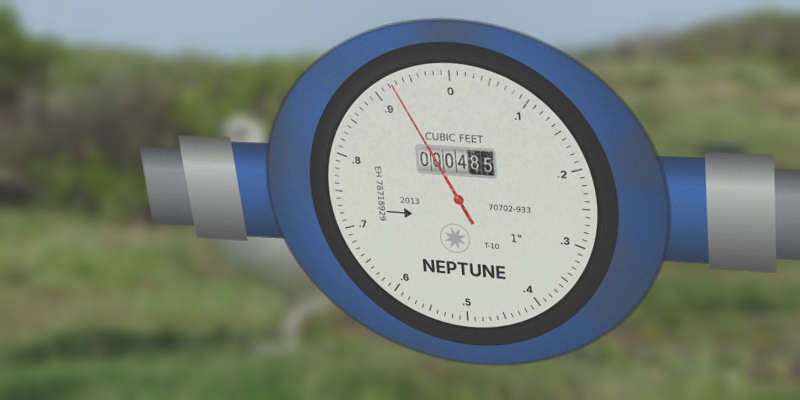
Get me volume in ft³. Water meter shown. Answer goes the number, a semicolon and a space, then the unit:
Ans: 484.92; ft³
